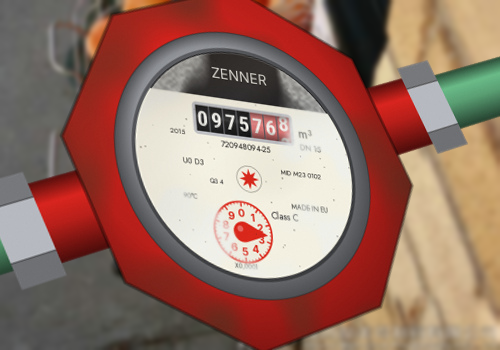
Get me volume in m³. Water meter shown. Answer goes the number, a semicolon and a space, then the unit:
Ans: 975.7682; m³
